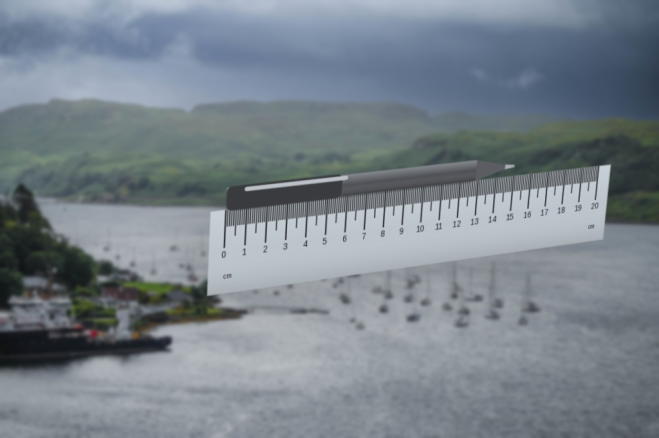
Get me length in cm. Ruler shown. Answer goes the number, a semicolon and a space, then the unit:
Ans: 15; cm
